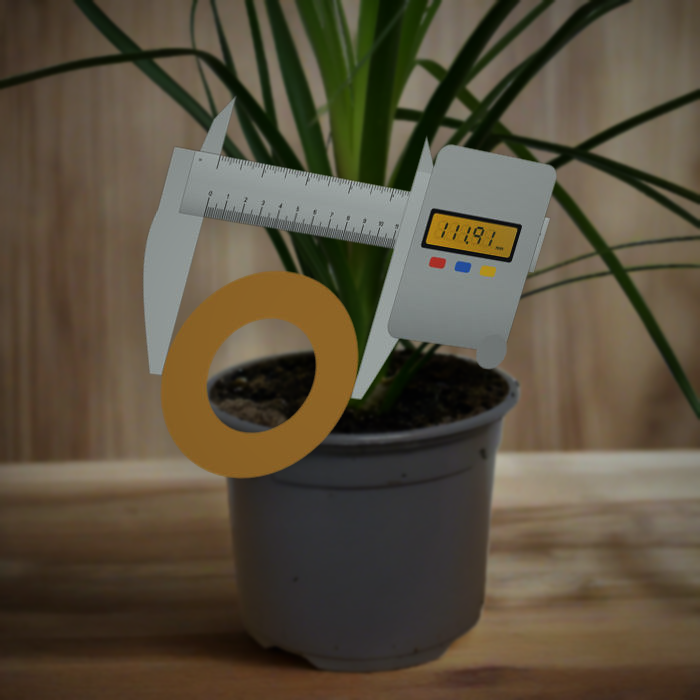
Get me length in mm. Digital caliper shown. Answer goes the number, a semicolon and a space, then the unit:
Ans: 111.91; mm
